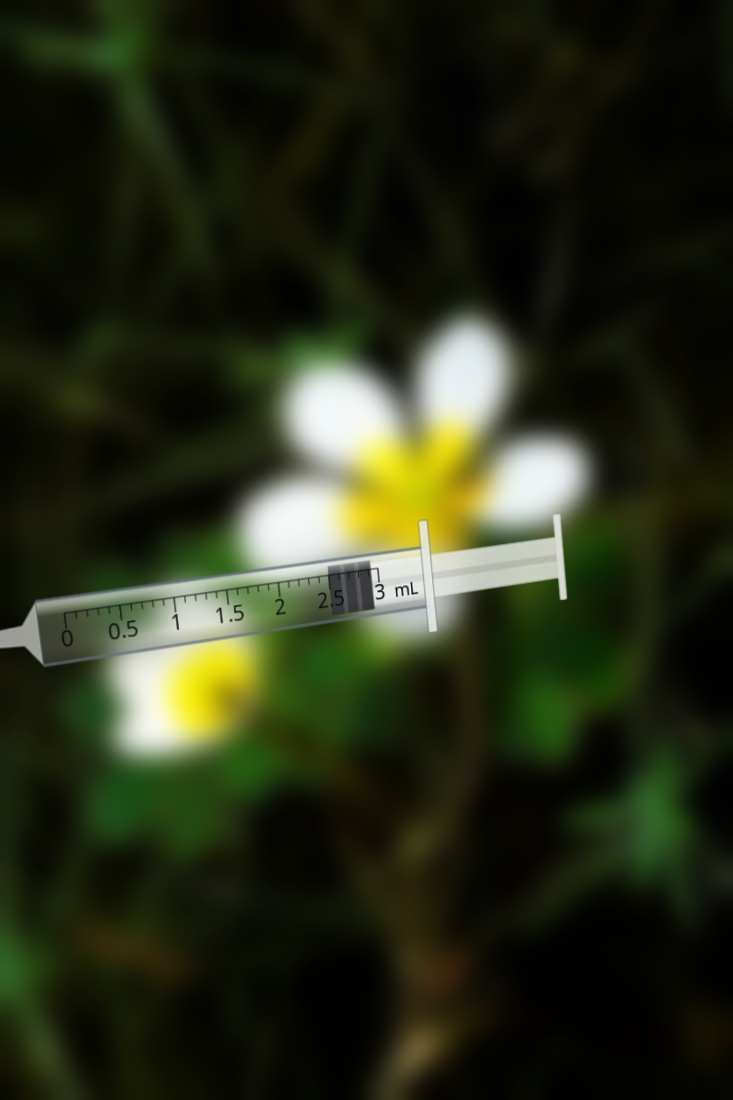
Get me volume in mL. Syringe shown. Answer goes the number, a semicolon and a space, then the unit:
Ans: 2.5; mL
